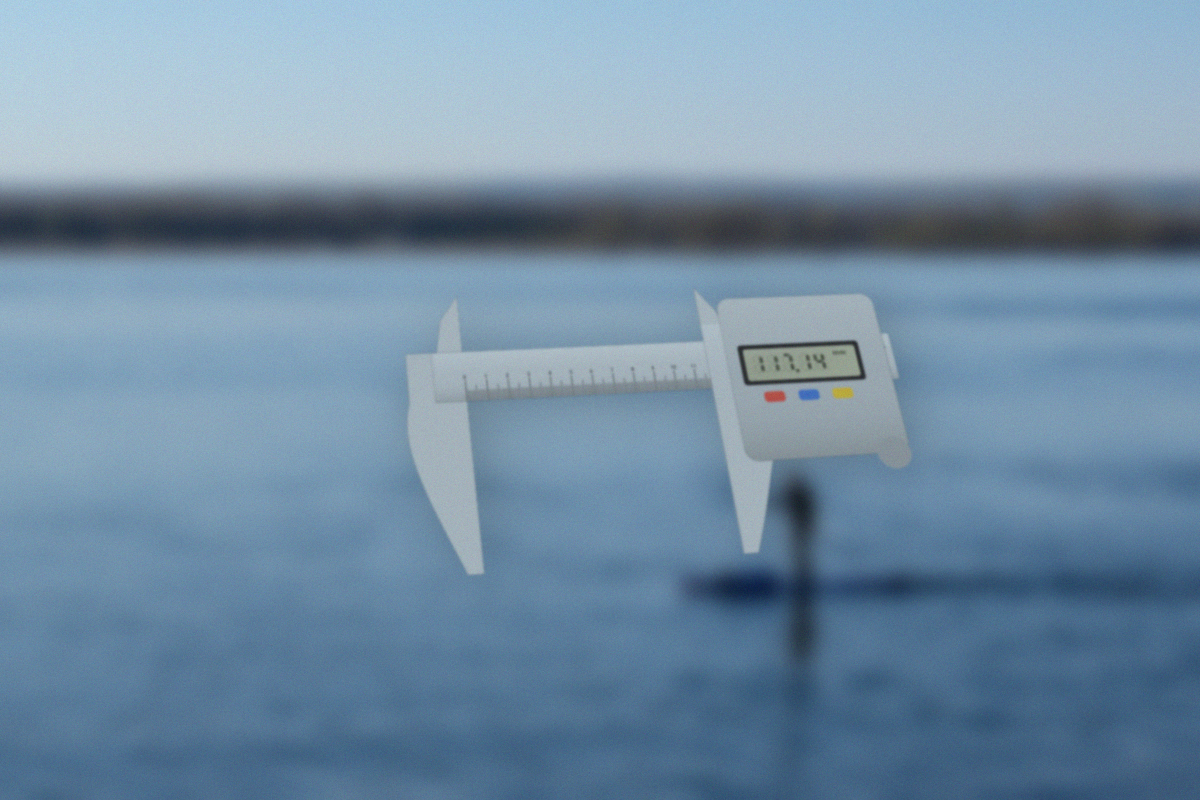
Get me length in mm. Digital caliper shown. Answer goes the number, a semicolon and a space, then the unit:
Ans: 117.14; mm
